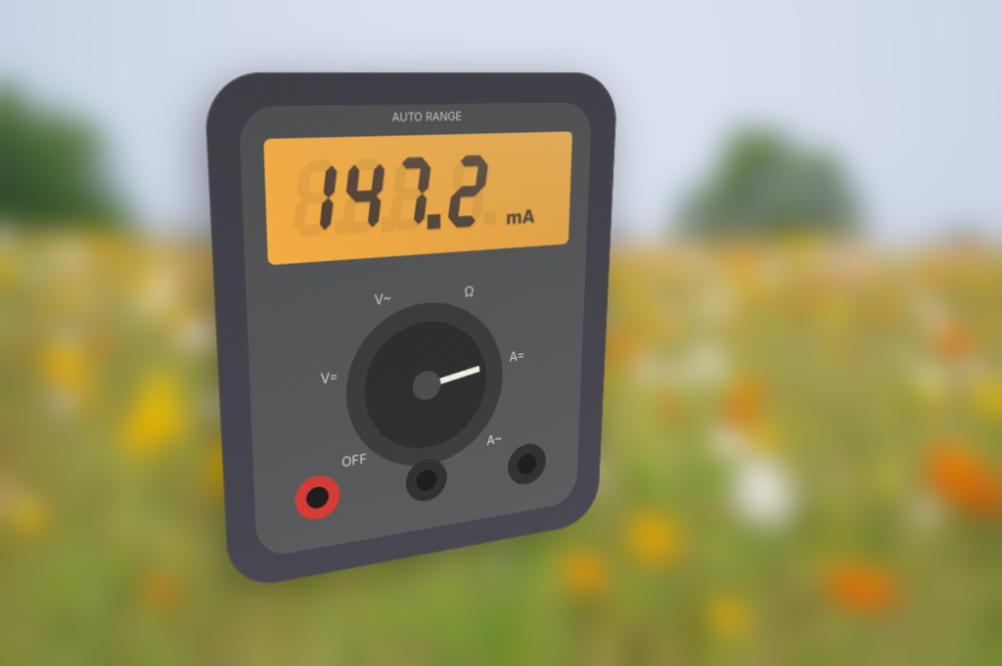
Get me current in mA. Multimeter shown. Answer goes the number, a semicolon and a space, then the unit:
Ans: 147.2; mA
